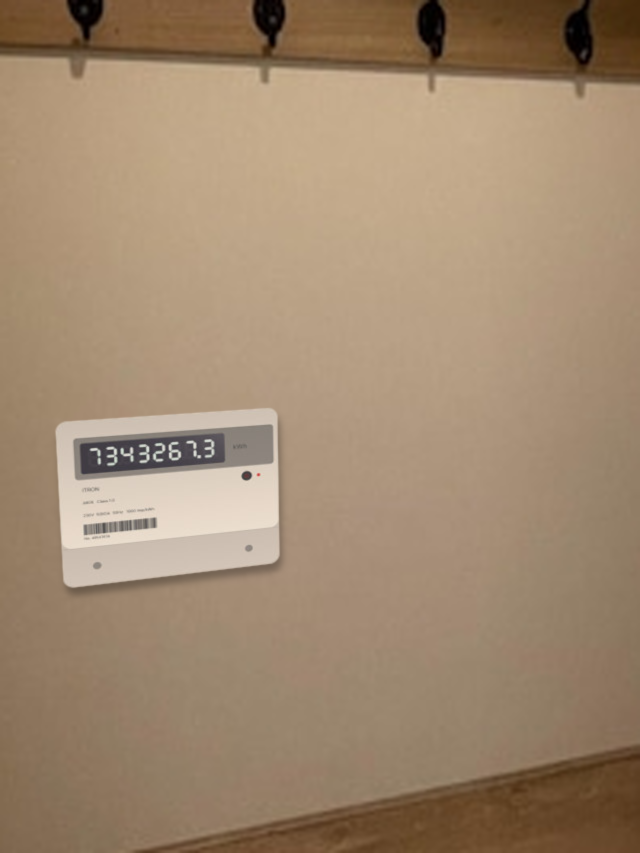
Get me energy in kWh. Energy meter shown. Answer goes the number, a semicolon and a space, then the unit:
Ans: 7343267.3; kWh
